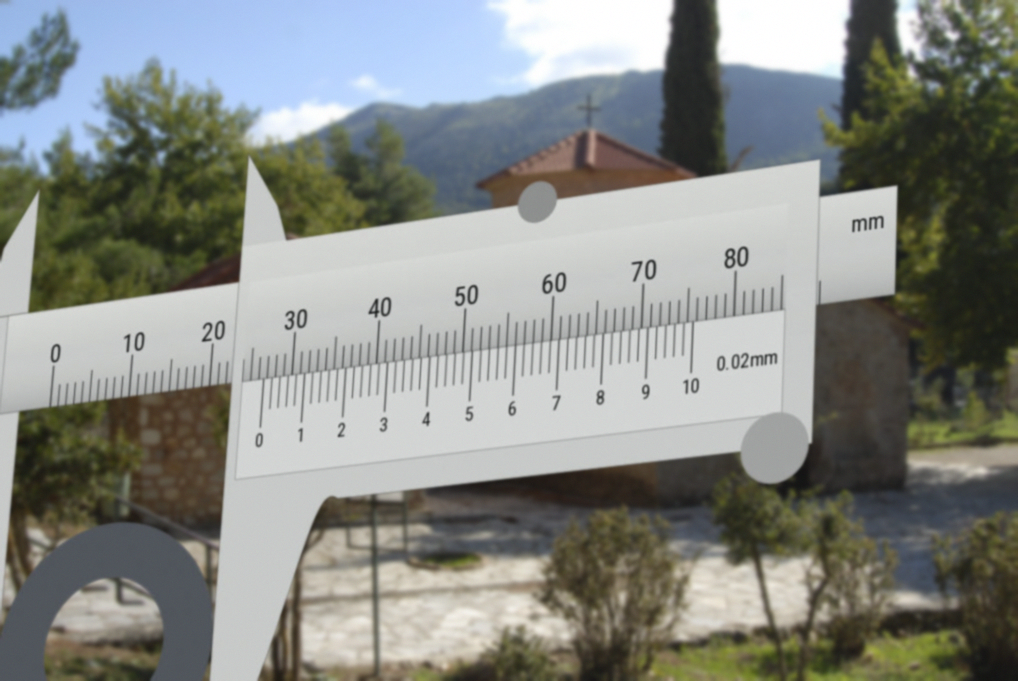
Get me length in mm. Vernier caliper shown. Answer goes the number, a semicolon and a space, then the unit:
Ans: 26.6; mm
